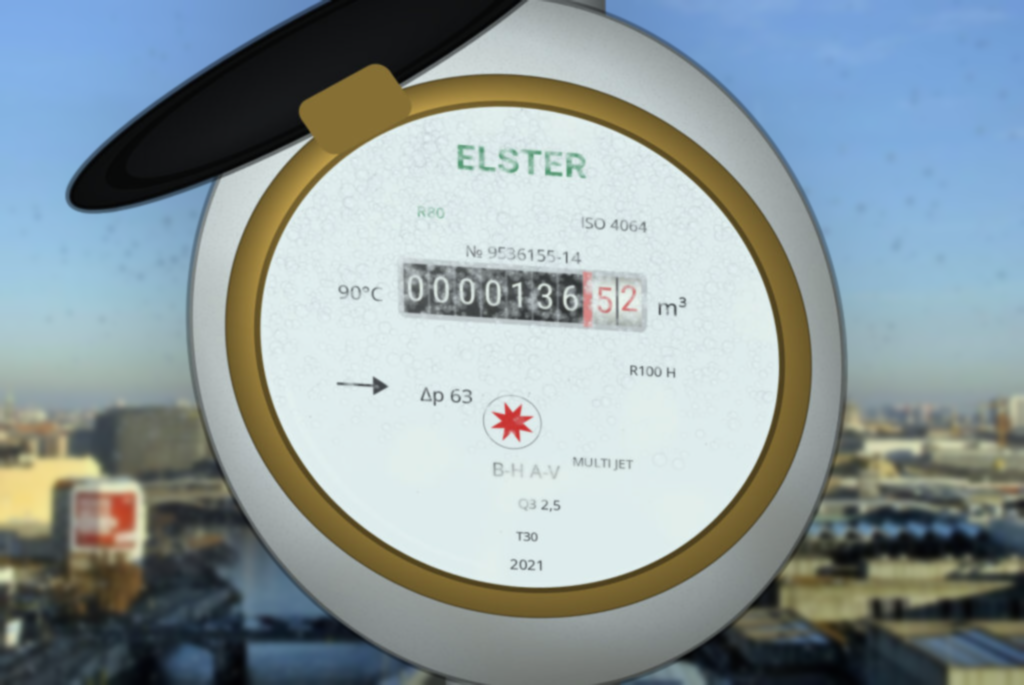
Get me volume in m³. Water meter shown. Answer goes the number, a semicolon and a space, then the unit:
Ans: 136.52; m³
